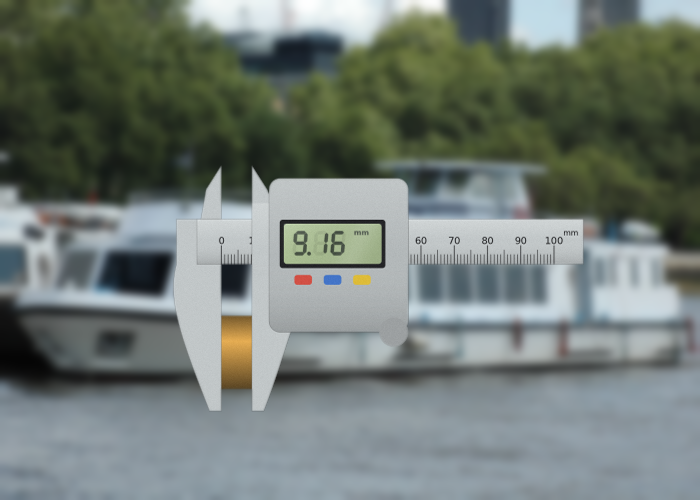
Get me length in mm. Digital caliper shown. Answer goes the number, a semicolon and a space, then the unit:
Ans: 9.16; mm
